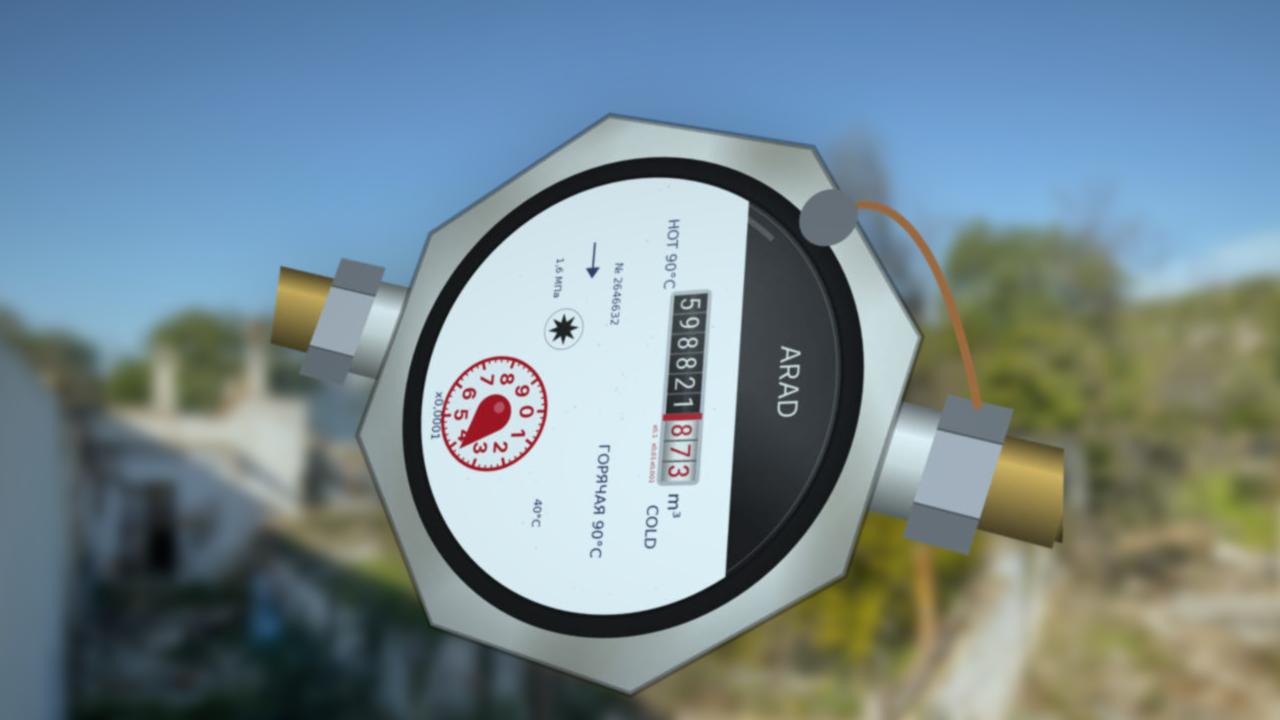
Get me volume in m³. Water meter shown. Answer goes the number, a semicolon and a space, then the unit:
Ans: 598821.8733; m³
